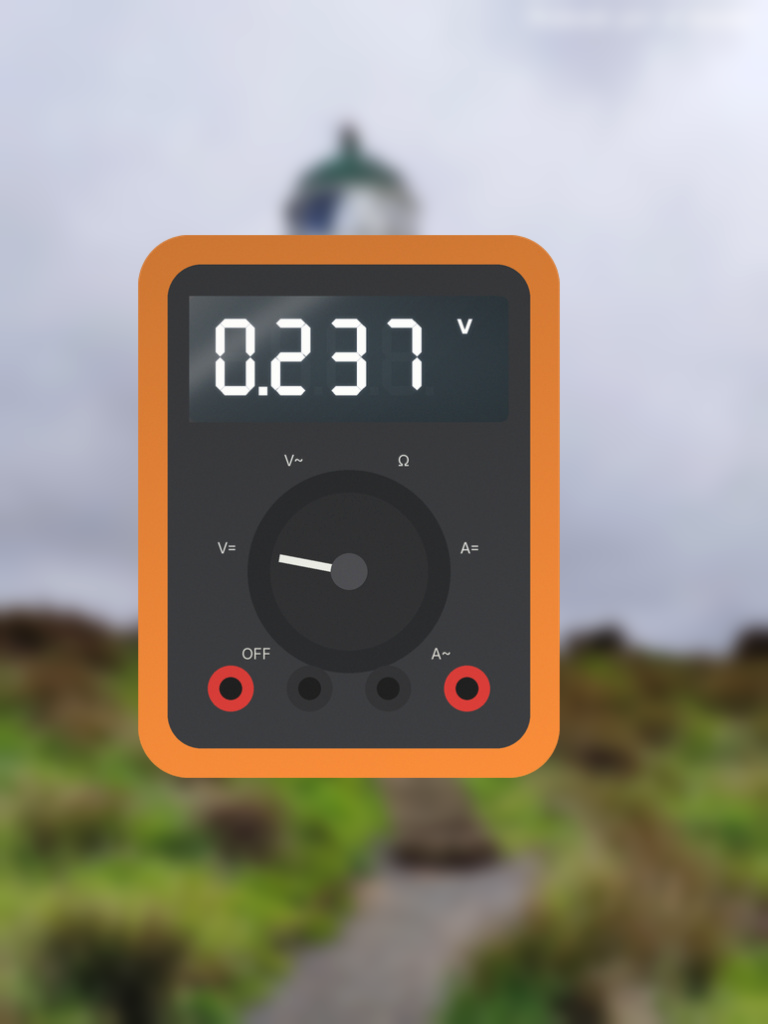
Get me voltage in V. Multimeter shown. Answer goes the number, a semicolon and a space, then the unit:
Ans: 0.237; V
